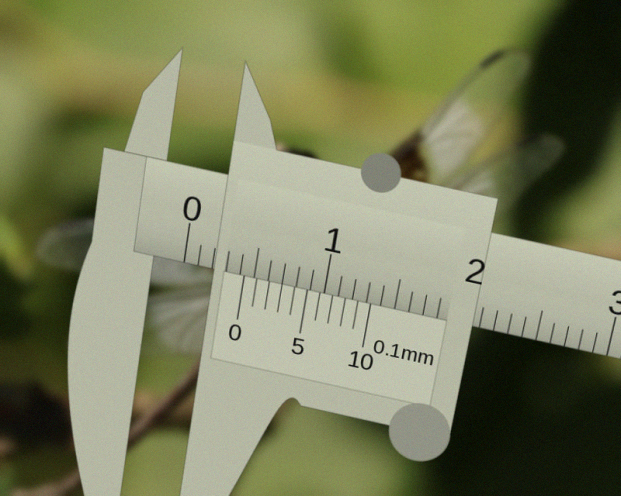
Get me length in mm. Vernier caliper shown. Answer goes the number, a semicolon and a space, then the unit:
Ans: 4.3; mm
